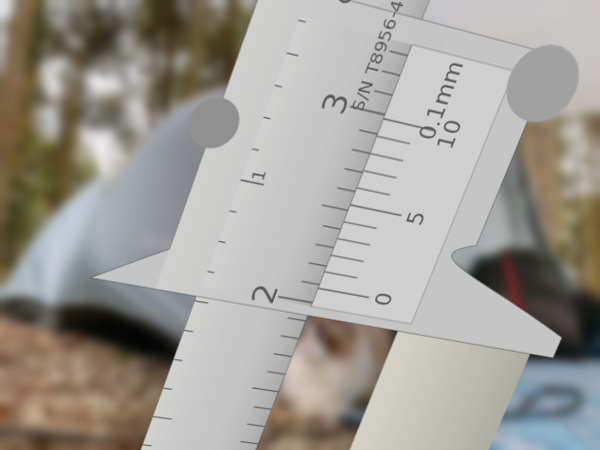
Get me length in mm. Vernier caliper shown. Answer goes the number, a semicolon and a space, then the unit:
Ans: 20.8; mm
